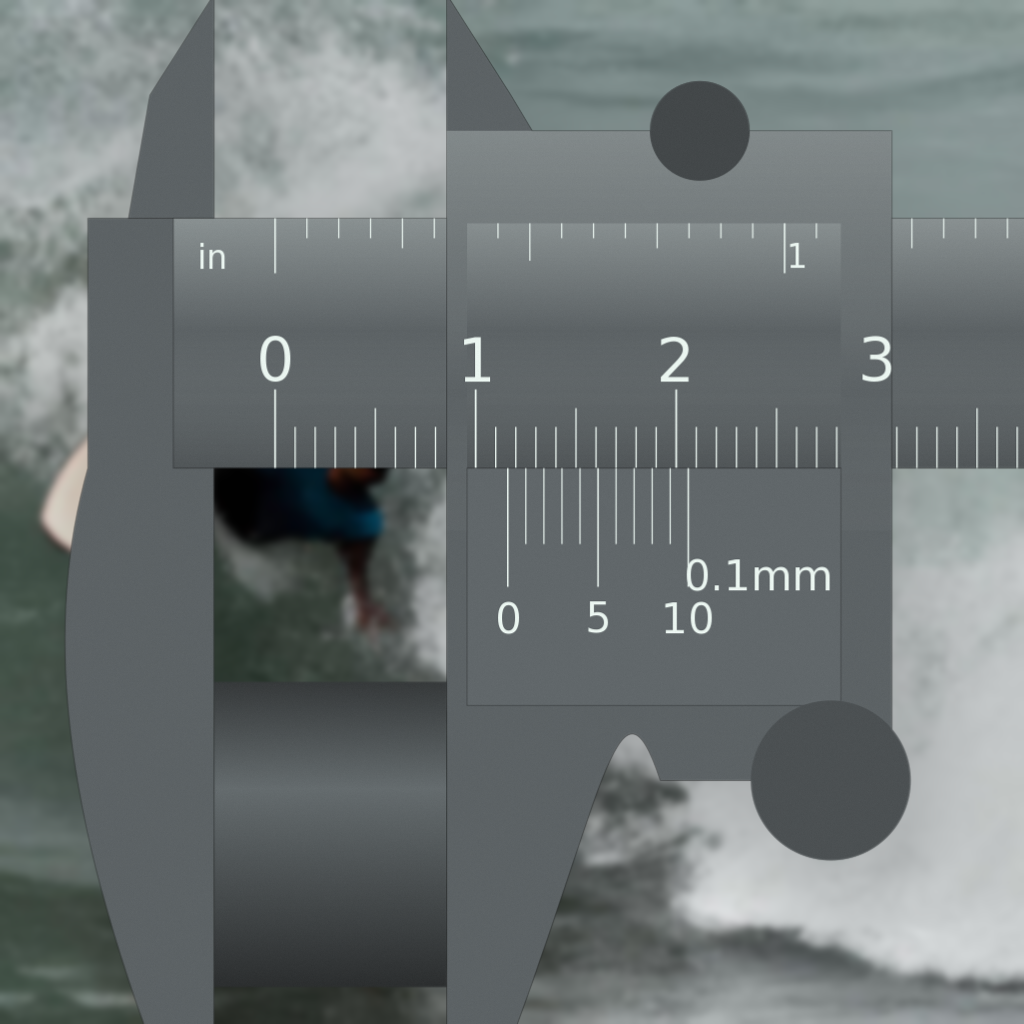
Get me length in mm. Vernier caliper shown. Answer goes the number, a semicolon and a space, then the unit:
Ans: 11.6; mm
